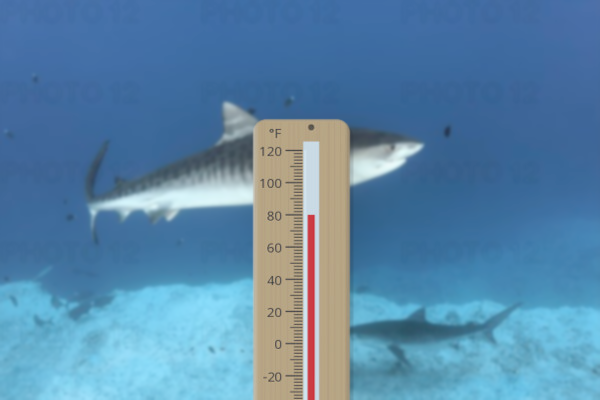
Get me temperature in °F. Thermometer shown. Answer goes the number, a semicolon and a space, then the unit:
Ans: 80; °F
